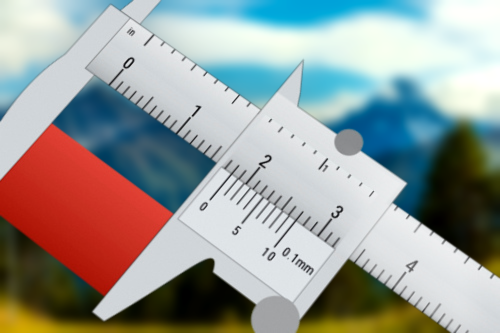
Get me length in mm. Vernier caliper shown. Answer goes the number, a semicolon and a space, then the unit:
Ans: 18.0; mm
